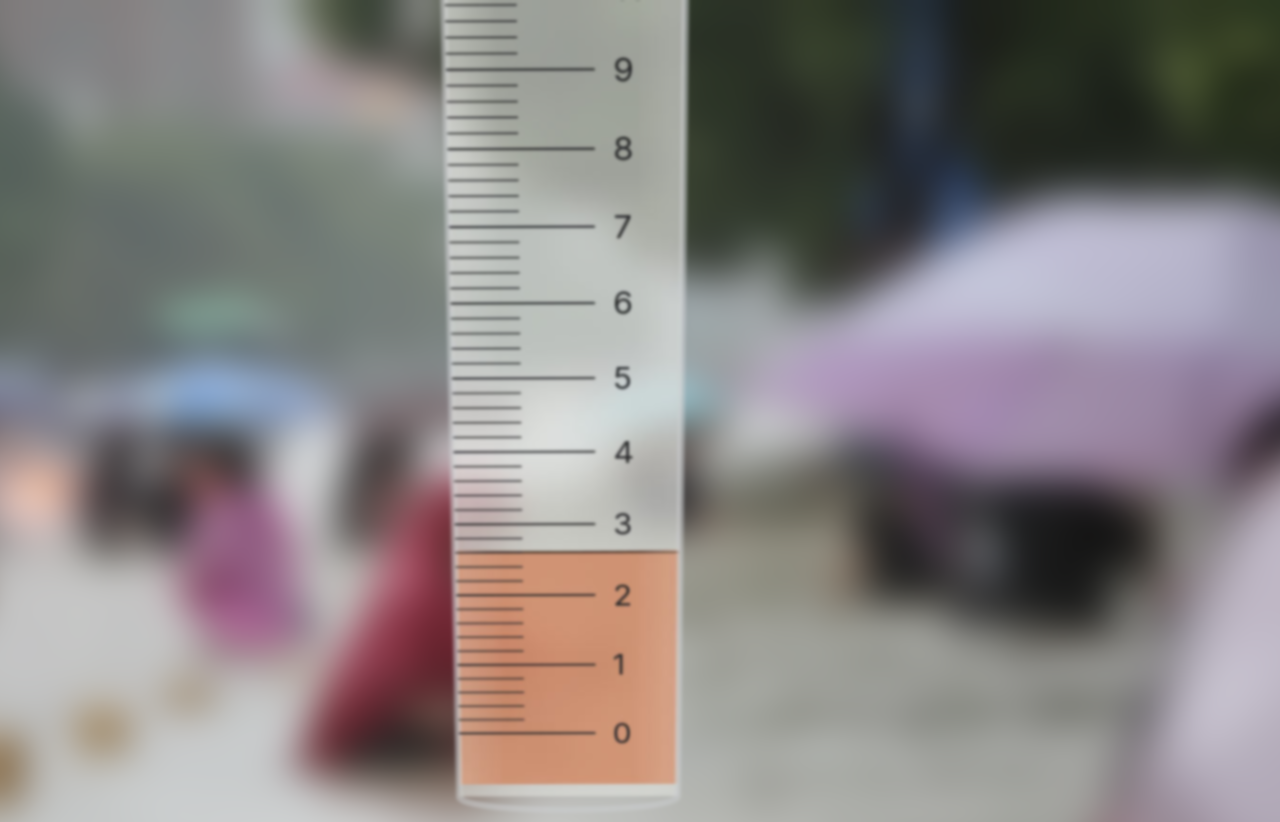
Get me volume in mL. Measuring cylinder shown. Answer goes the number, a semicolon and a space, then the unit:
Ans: 2.6; mL
